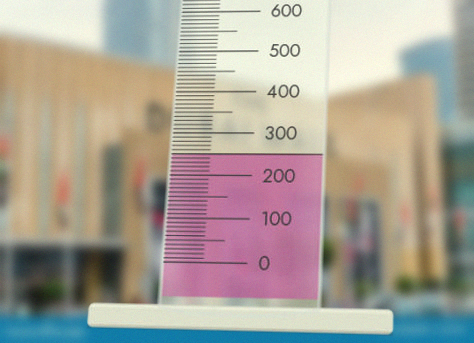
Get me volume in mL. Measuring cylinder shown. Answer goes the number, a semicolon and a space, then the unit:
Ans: 250; mL
